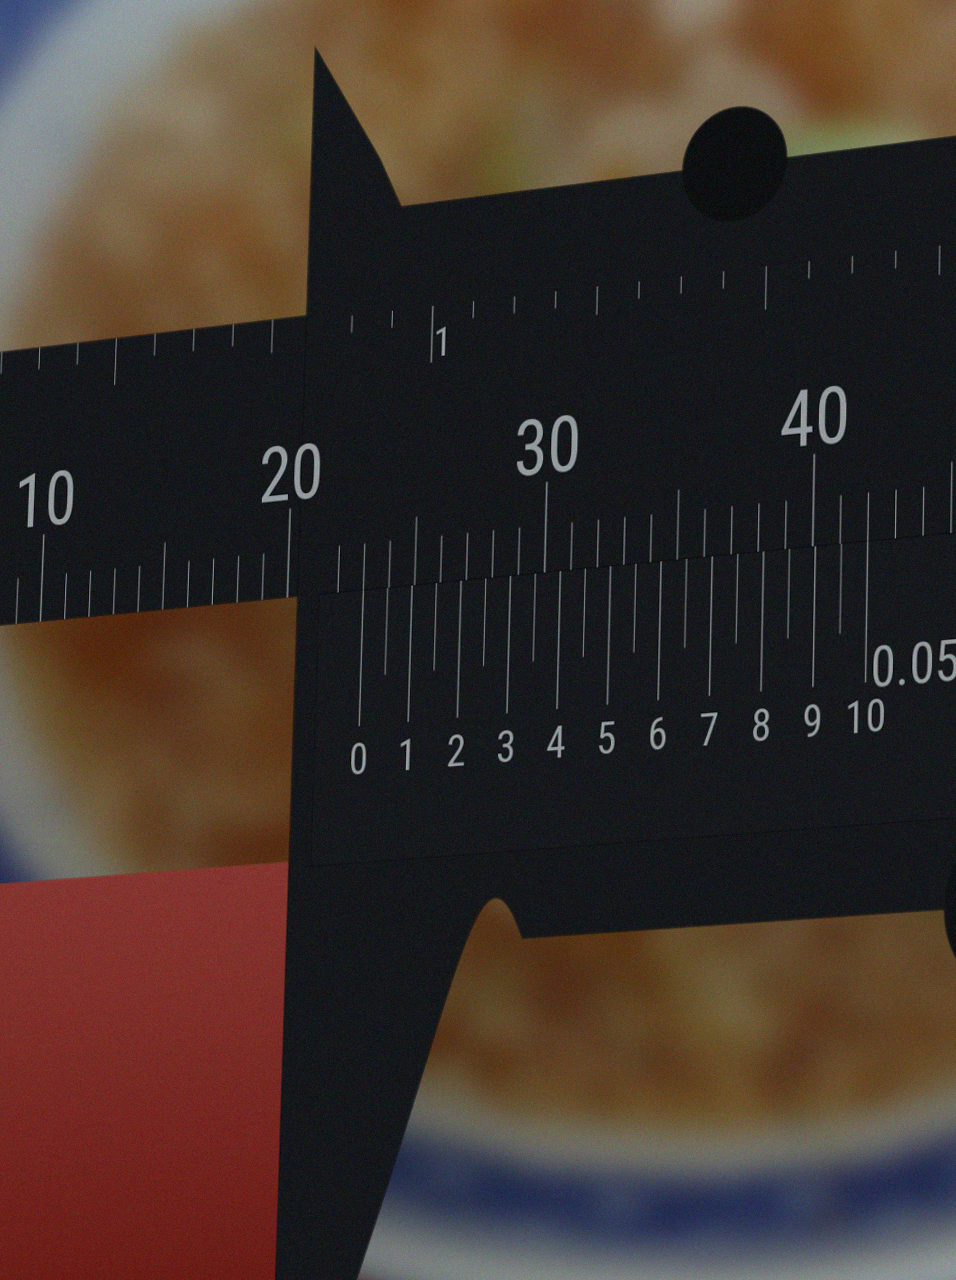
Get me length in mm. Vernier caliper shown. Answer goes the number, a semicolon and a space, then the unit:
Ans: 23.00; mm
